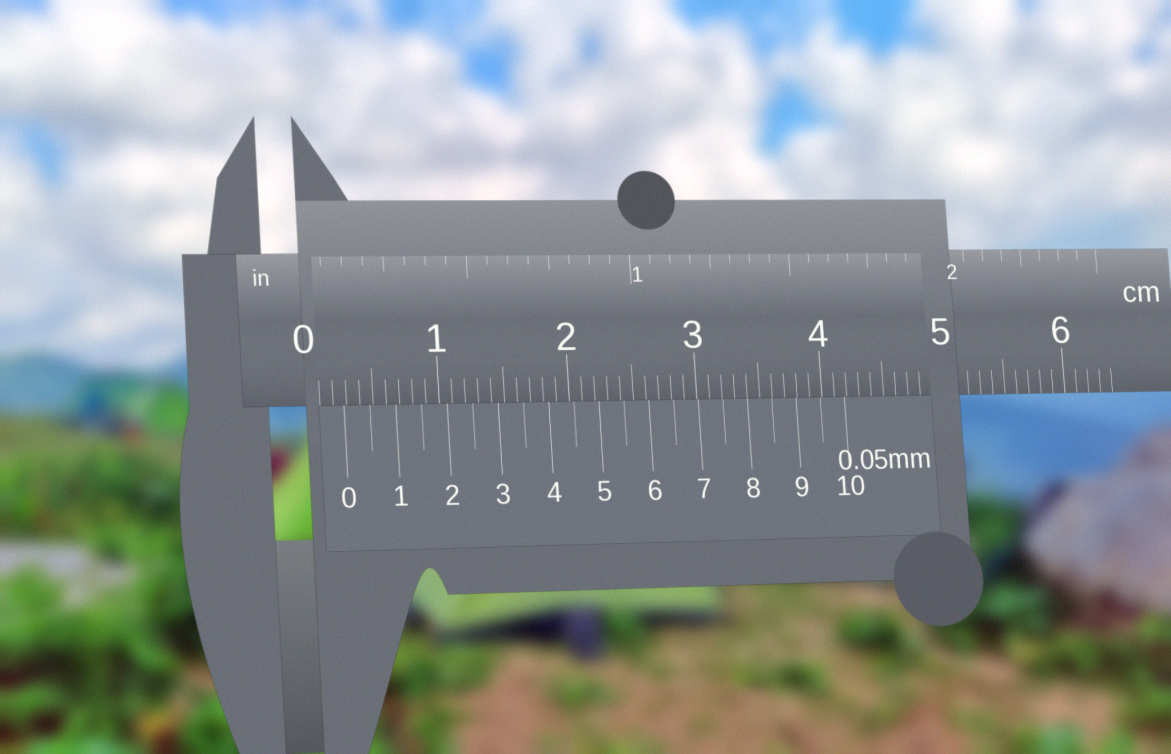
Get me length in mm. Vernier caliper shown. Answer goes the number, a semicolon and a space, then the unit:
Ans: 2.8; mm
